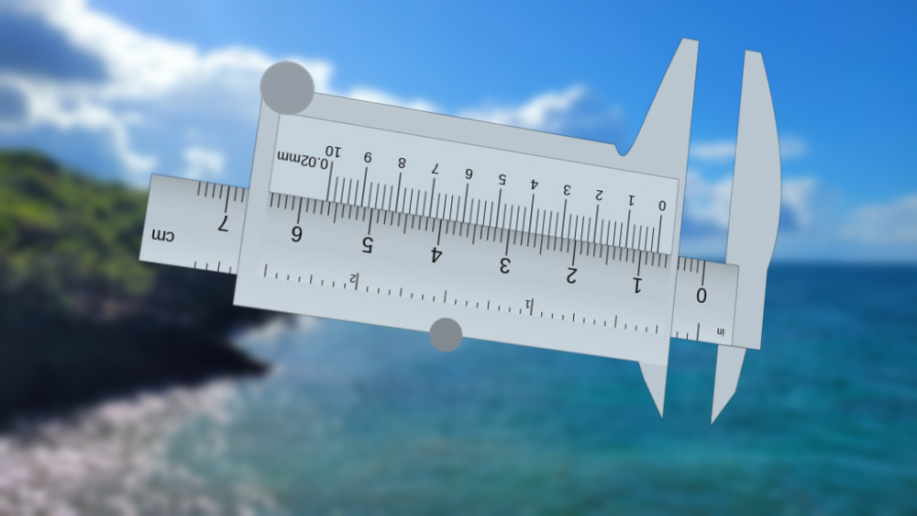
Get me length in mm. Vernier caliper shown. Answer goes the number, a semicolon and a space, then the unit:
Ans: 7.4; mm
